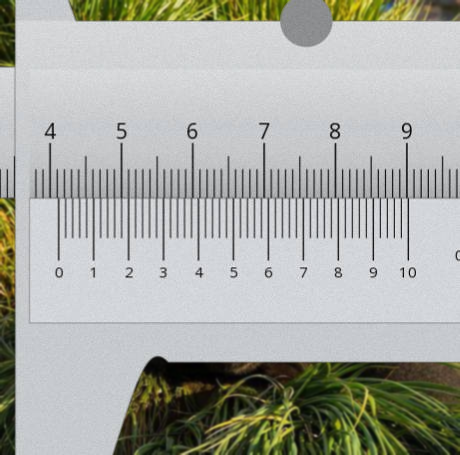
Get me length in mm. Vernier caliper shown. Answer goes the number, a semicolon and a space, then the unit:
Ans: 41.2; mm
